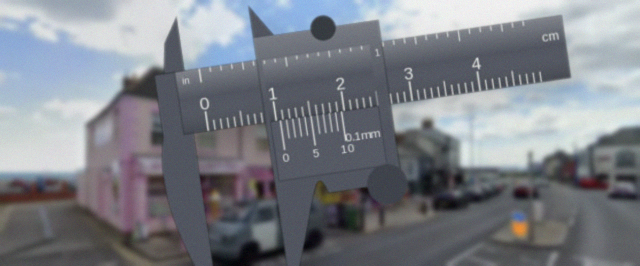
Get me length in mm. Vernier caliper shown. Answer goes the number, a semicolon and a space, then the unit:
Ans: 10.6; mm
